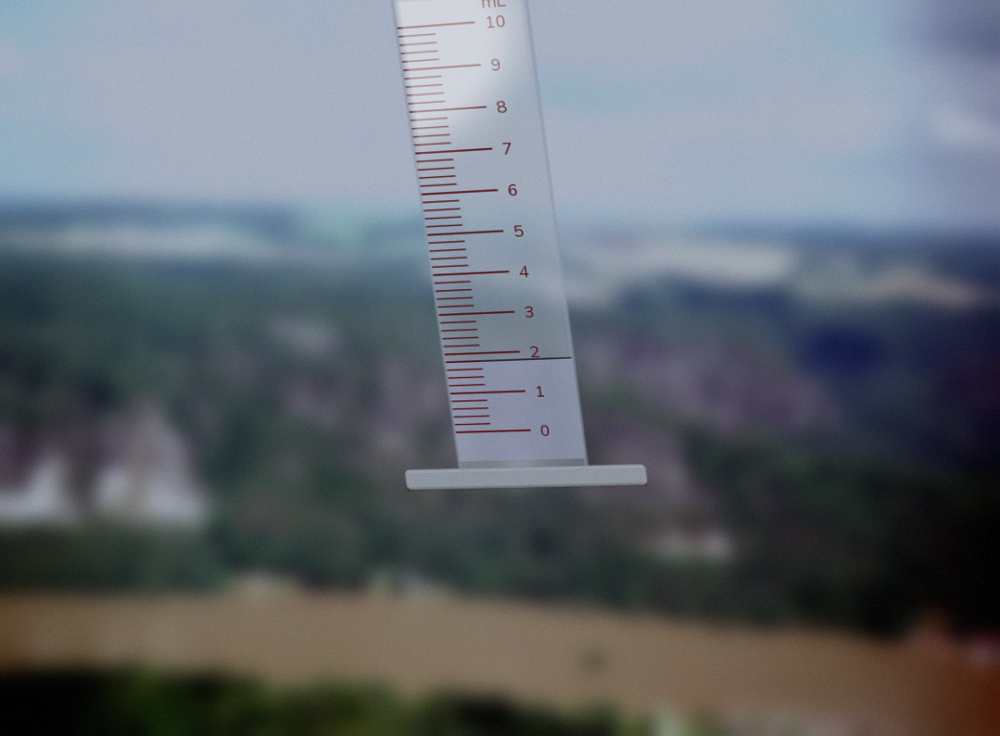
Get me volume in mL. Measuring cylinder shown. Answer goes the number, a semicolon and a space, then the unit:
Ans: 1.8; mL
